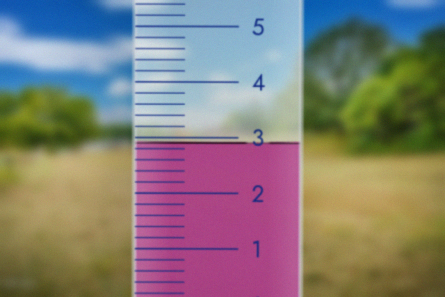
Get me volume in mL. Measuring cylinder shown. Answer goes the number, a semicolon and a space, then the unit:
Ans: 2.9; mL
